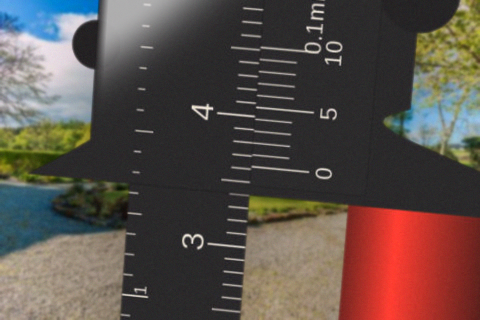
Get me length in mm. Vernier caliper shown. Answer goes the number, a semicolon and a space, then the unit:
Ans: 36.2; mm
